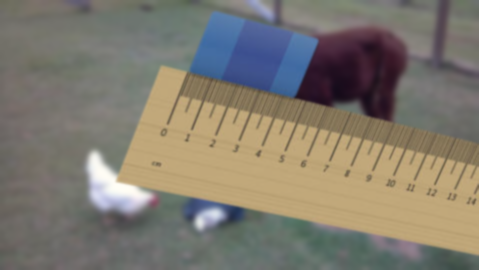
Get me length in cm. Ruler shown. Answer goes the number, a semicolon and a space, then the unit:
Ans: 4.5; cm
